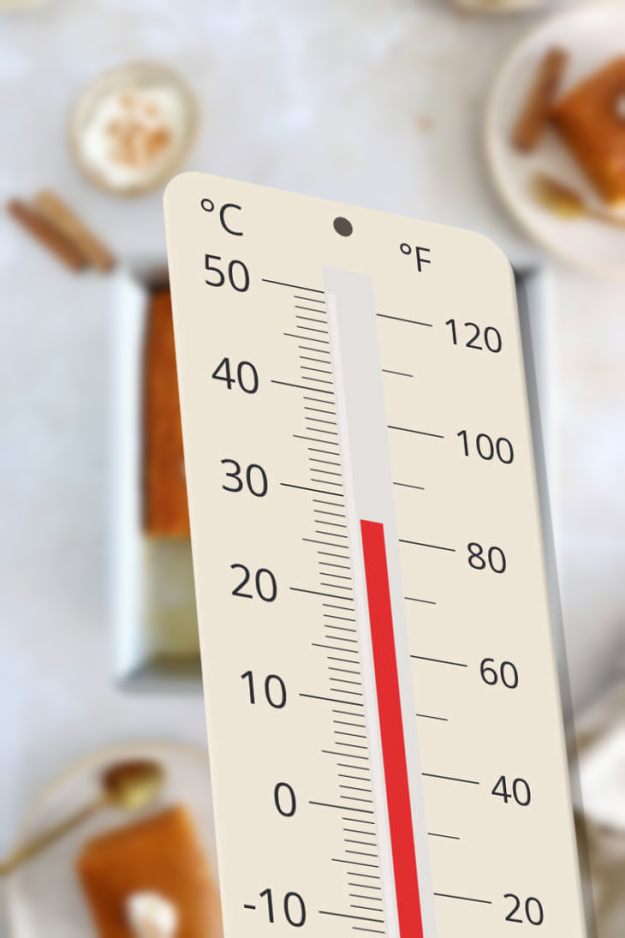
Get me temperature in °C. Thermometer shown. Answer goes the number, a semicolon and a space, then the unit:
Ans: 28; °C
